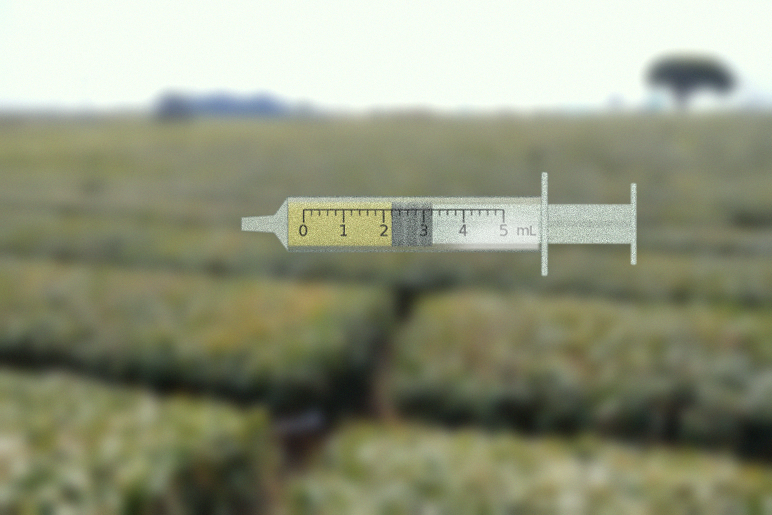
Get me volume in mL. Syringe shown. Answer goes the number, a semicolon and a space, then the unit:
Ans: 2.2; mL
